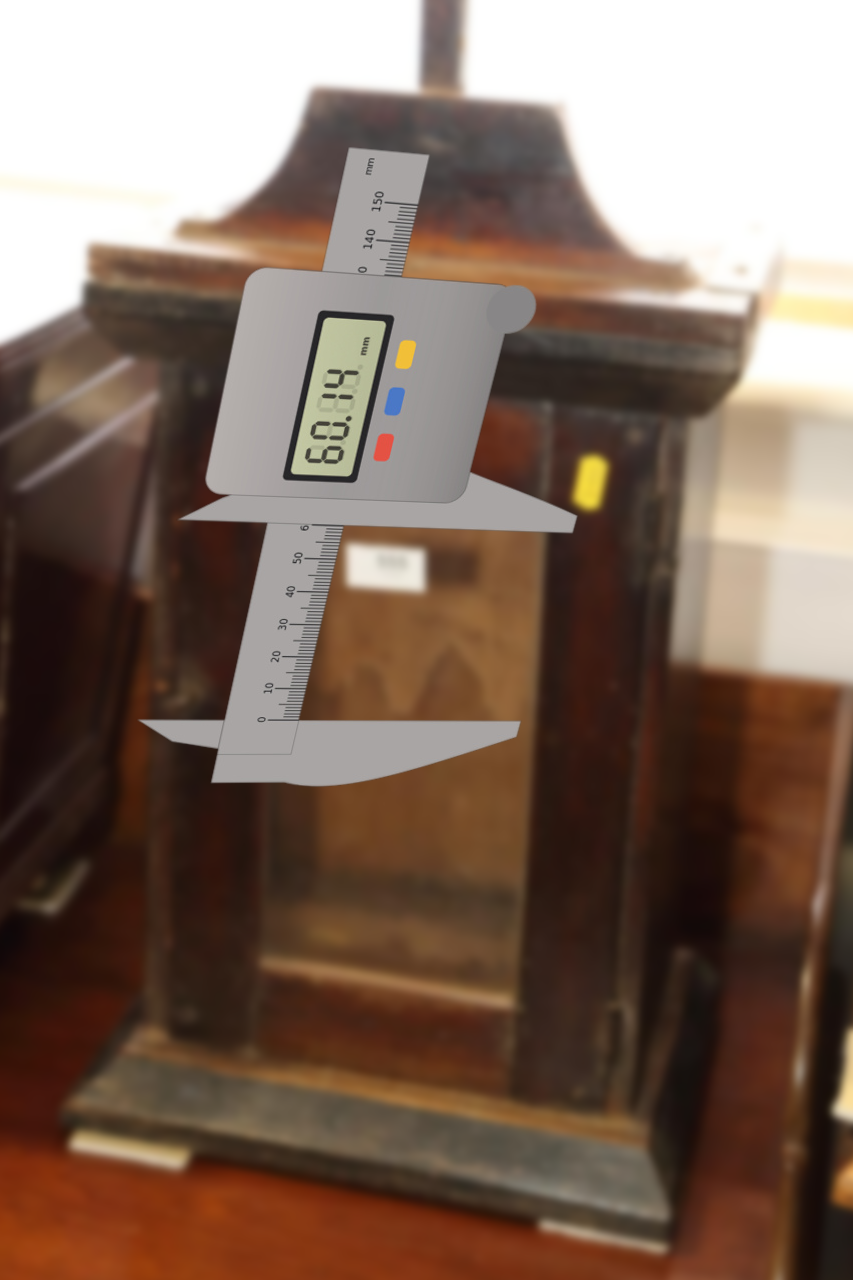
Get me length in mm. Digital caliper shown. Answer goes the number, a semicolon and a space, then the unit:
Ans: 60.14; mm
